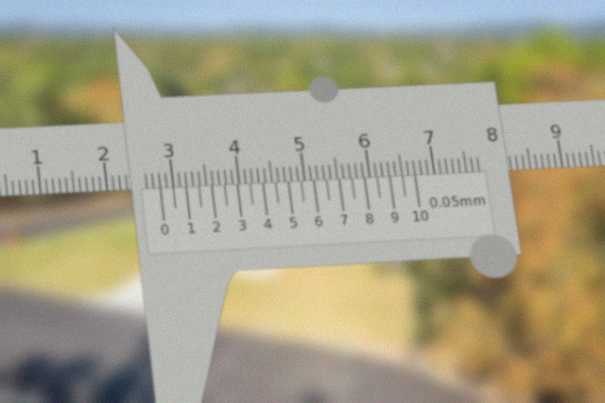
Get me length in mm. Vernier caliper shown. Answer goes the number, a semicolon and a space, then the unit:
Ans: 28.0; mm
